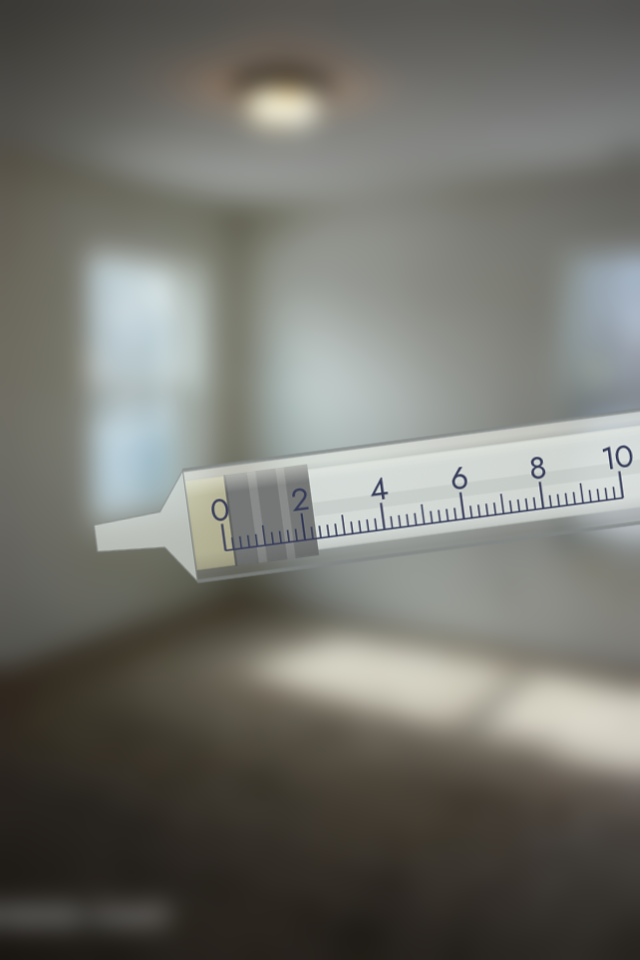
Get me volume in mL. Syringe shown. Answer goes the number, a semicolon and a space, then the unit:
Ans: 0.2; mL
